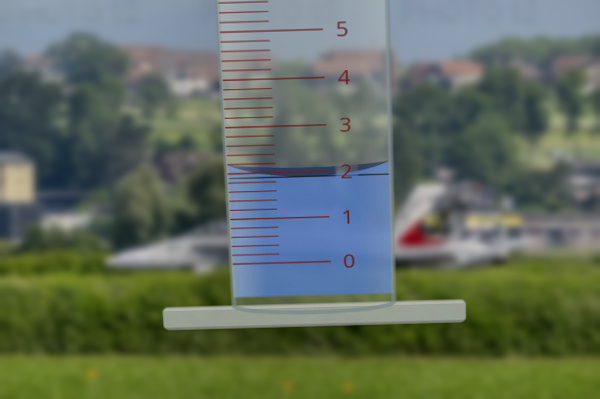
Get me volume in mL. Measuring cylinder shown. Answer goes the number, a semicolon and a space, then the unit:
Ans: 1.9; mL
